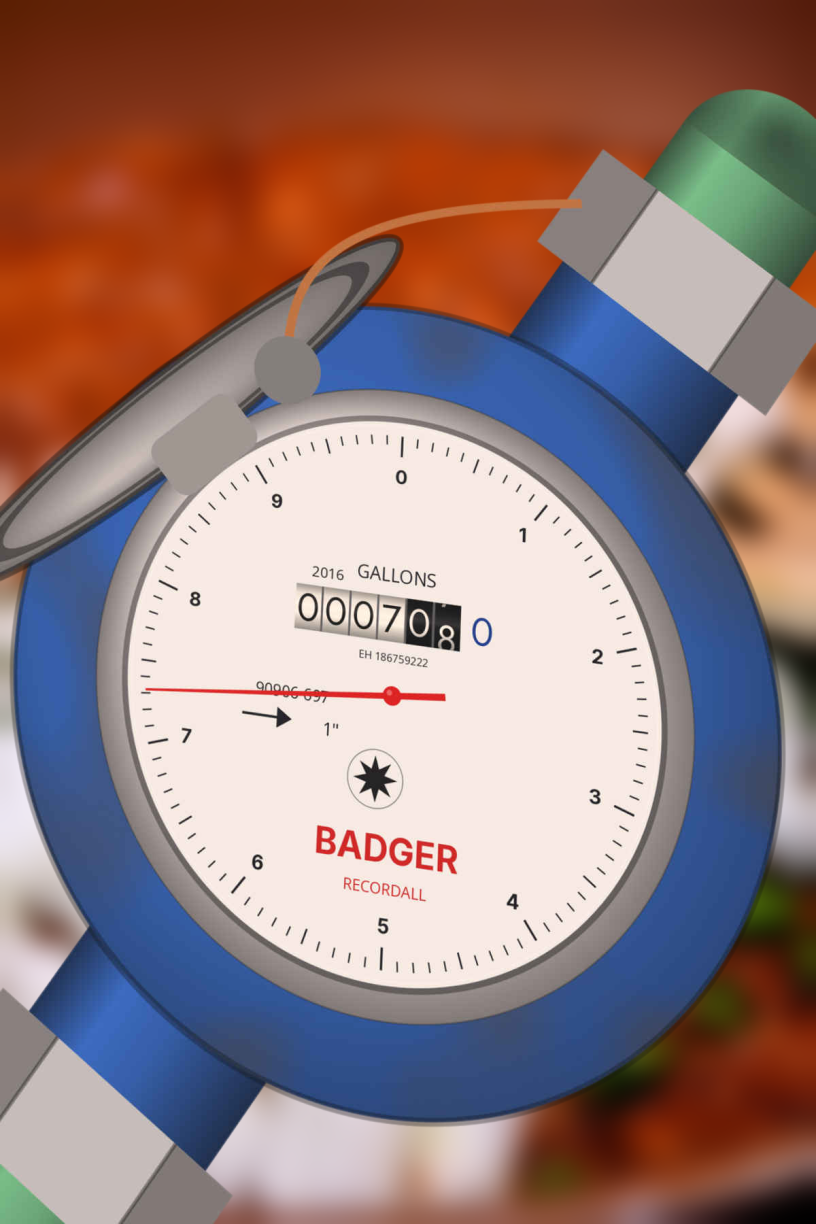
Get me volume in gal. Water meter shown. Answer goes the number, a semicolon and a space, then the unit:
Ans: 7077.3; gal
